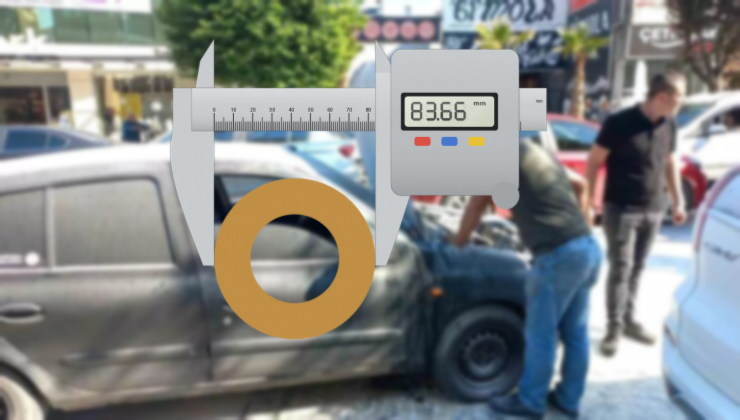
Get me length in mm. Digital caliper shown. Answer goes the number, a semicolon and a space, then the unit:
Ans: 83.66; mm
